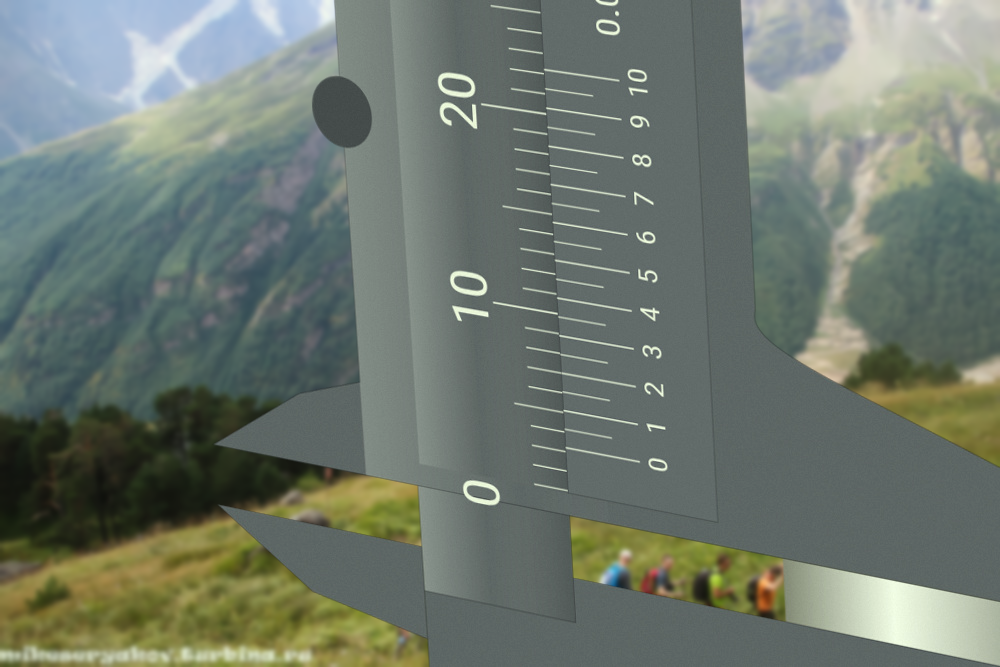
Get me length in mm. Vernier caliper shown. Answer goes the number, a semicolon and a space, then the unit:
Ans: 3.2; mm
